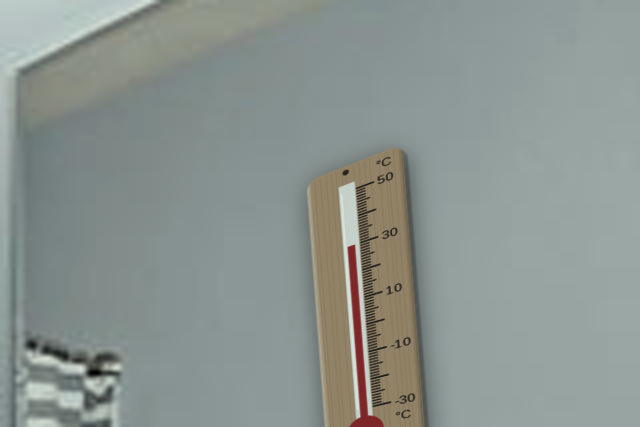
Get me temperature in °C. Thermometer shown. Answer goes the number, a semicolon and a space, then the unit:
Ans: 30; °C
